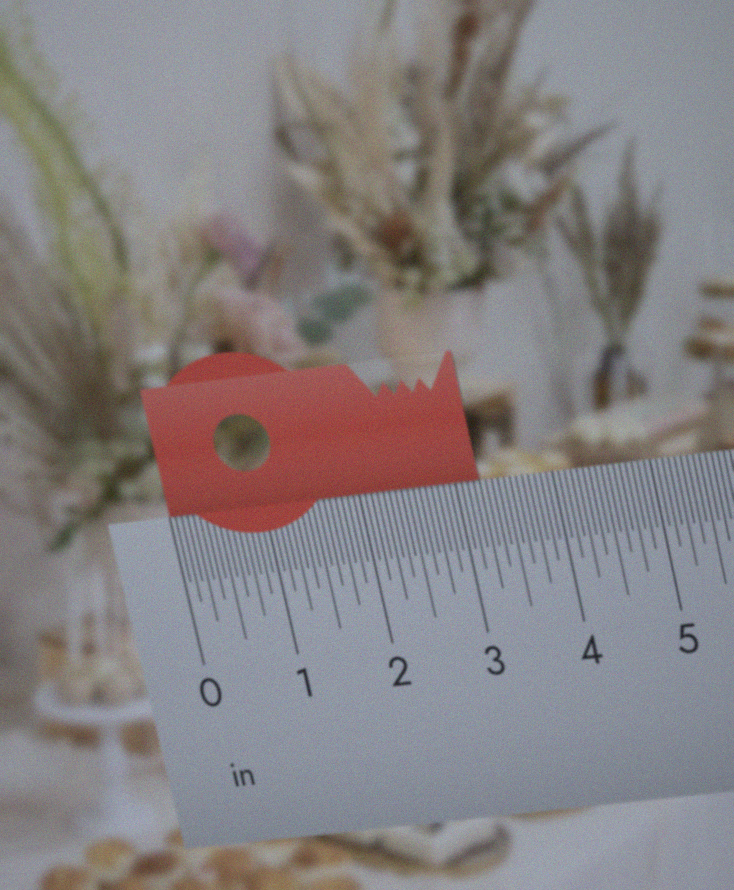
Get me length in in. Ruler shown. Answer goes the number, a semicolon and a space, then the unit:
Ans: 3.25; in
